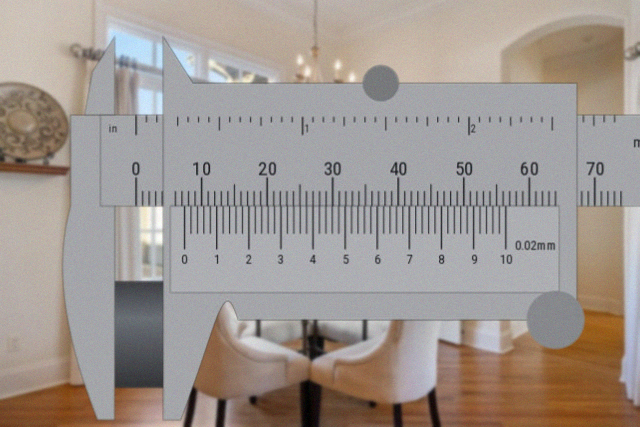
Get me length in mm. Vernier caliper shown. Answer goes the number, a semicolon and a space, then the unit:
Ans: 7.4; mm
